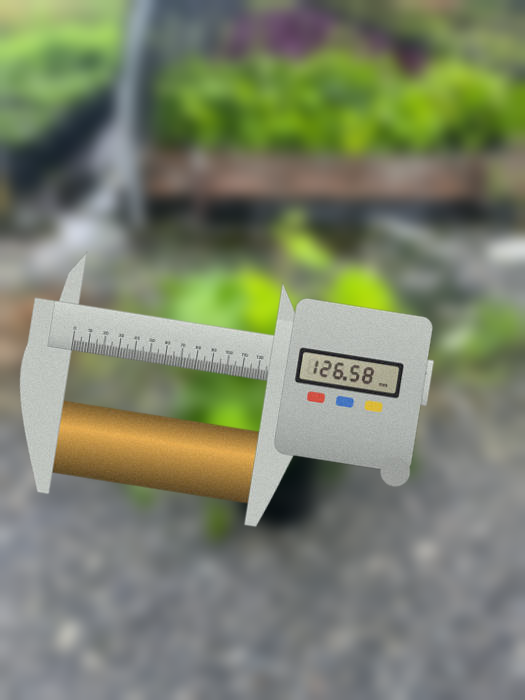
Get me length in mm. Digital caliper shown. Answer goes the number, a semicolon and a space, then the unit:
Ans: 126.58; mm
